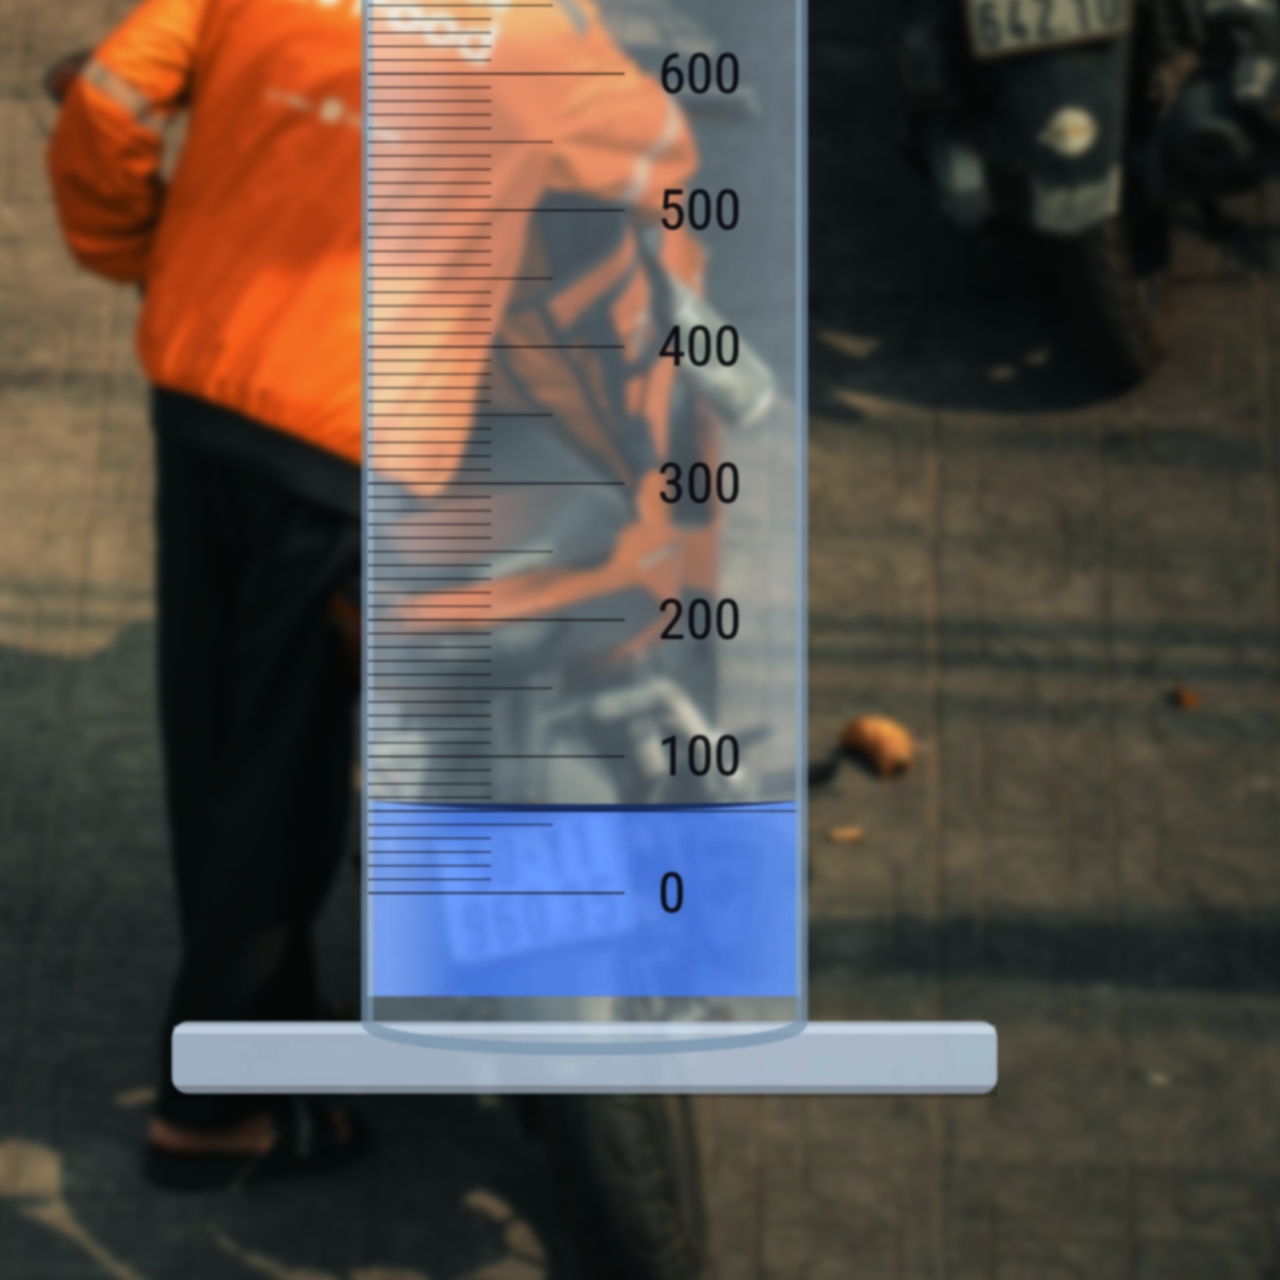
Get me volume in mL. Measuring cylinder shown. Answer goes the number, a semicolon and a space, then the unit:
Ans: 60; mL
